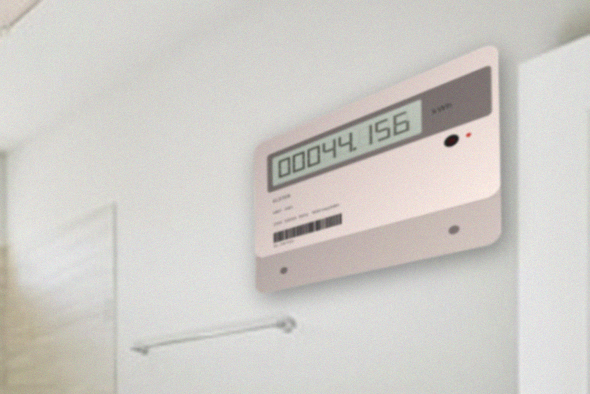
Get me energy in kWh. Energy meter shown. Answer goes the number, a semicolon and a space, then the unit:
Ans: 44.156; kWh
